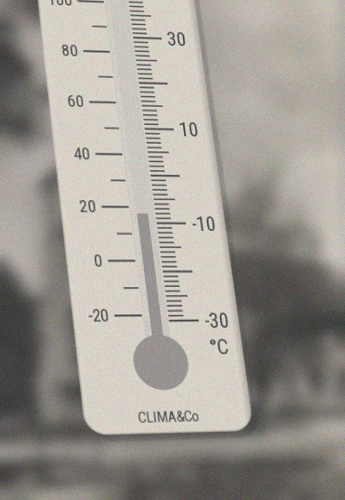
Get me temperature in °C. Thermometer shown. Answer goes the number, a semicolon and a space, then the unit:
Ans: -8; °C
